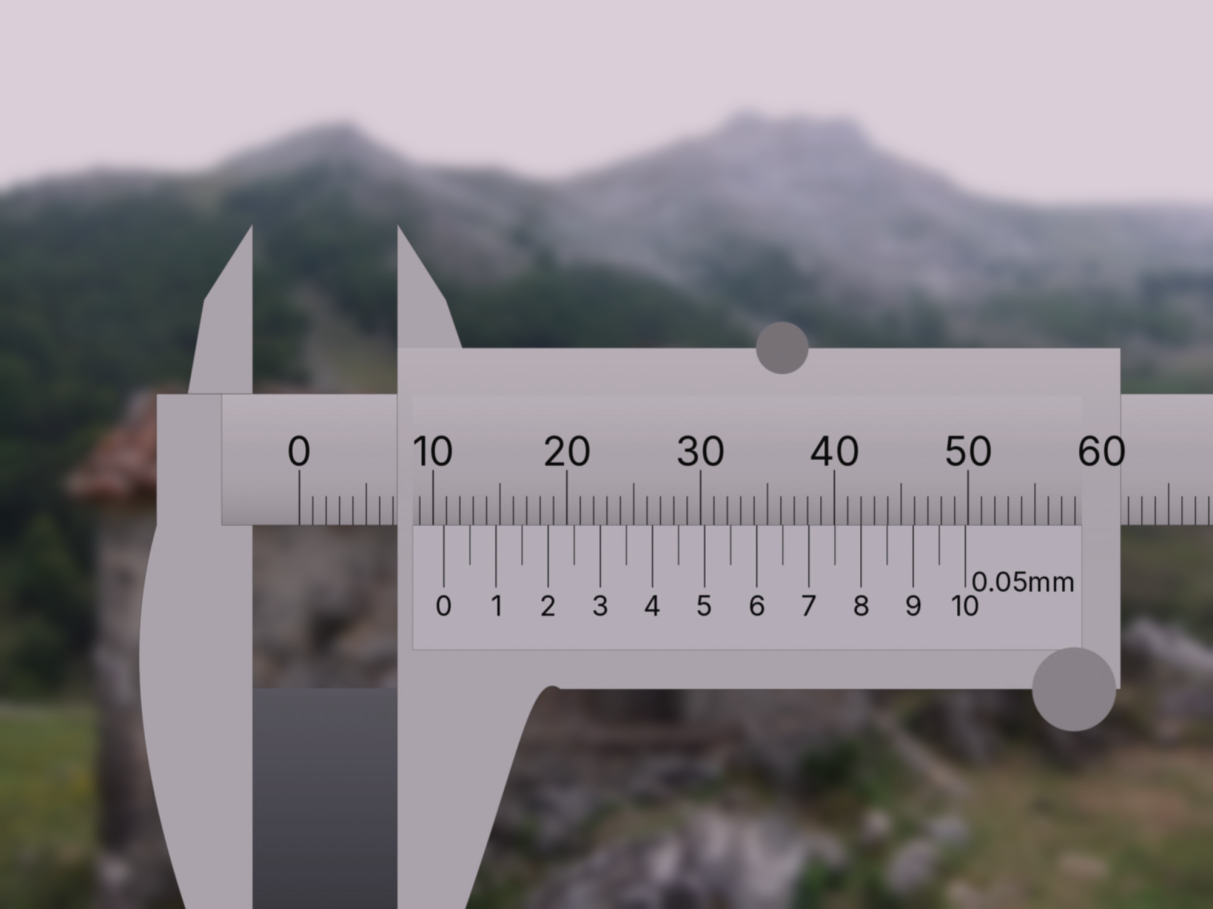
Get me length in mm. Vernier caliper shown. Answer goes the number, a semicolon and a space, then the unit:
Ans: 10.8; mm
